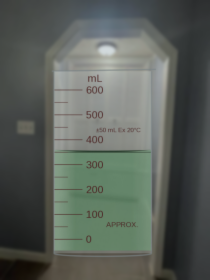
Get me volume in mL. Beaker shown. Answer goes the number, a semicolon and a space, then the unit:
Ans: 350; mL
